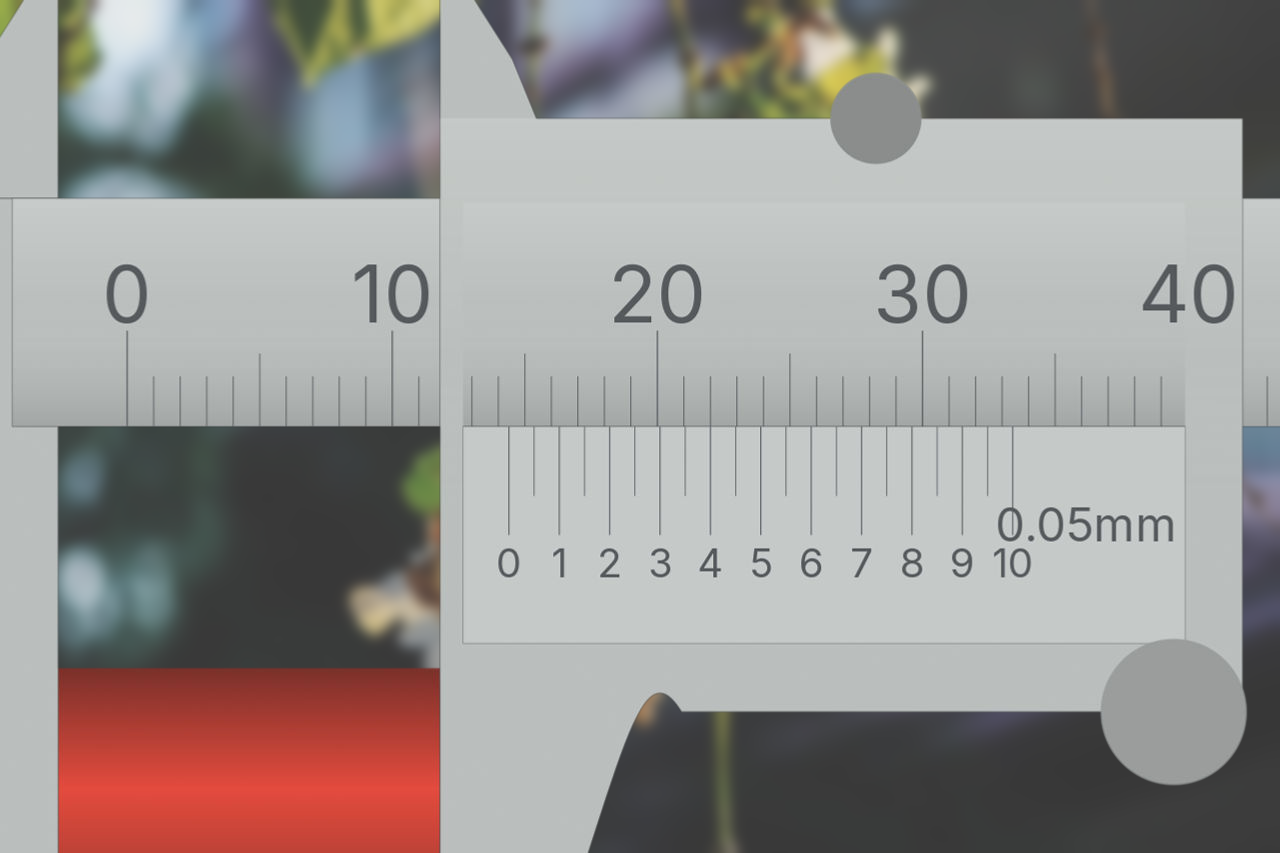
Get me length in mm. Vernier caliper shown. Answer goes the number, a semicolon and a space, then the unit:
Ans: 14.40; mm
